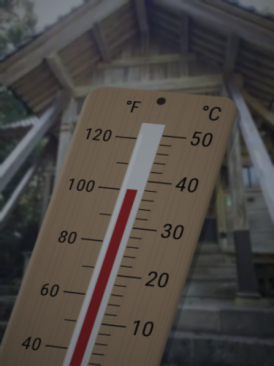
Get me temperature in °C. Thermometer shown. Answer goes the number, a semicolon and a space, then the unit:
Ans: 38; °C
